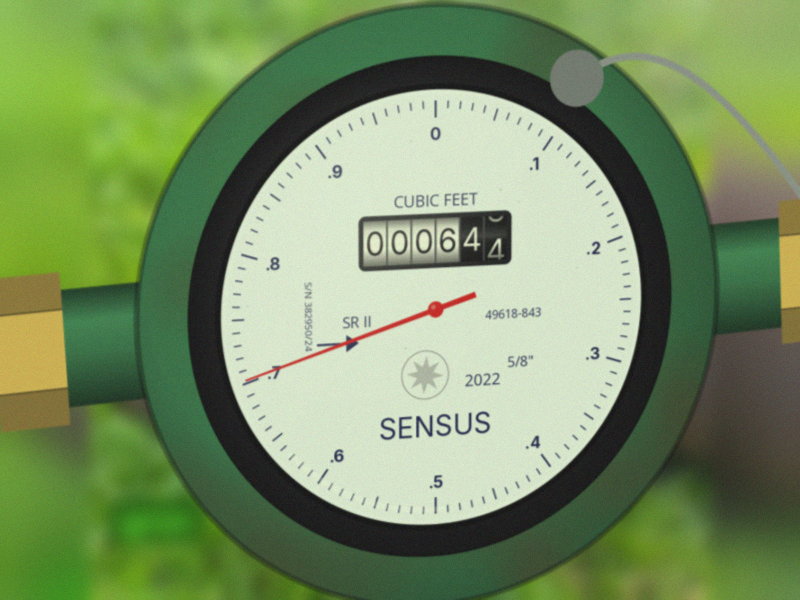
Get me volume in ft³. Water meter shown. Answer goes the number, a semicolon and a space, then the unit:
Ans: 643.70; ft³
